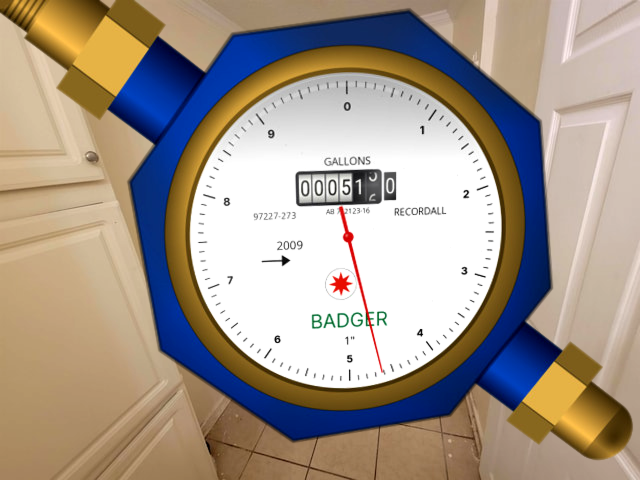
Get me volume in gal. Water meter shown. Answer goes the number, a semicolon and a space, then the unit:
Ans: 5154.6; gal
